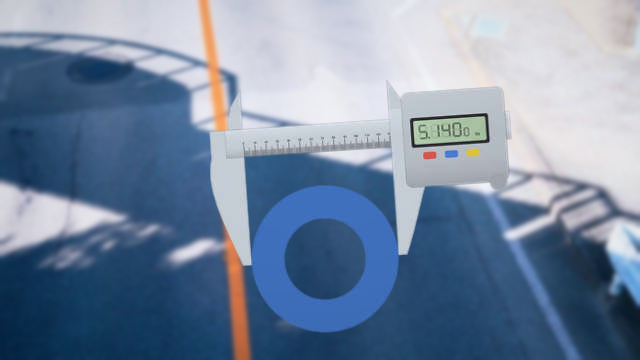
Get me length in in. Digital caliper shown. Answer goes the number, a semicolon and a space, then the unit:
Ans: 5.1400; in
